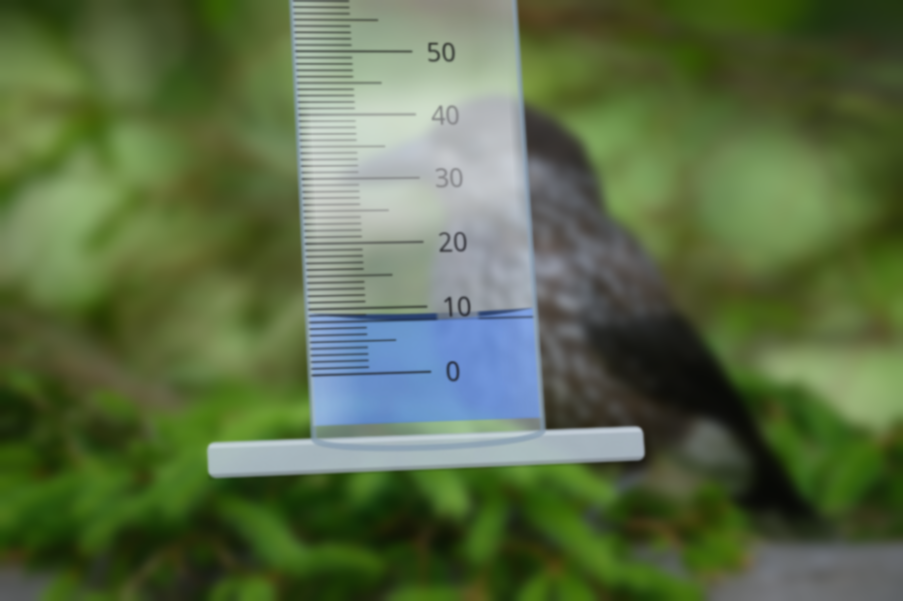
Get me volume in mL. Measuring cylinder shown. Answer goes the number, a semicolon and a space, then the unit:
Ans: 8; mL
